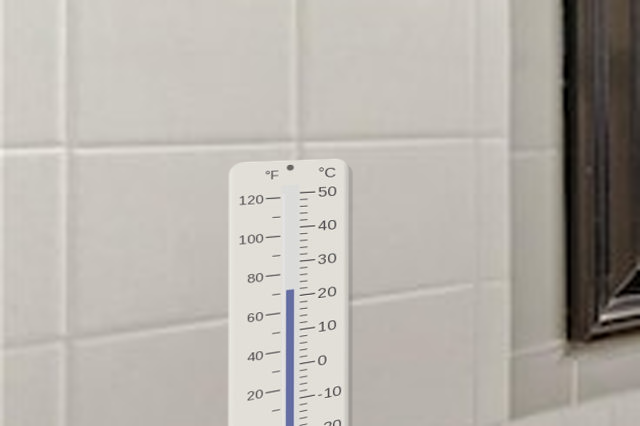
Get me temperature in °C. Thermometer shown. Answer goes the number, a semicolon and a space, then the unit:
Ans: 22; °C
